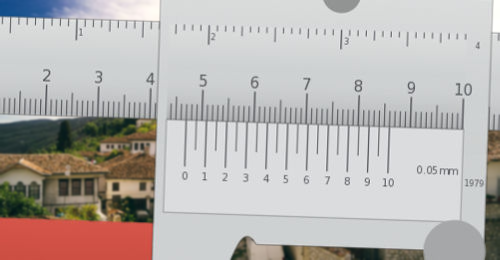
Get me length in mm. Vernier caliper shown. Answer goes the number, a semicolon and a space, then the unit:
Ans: 47.0; mm
